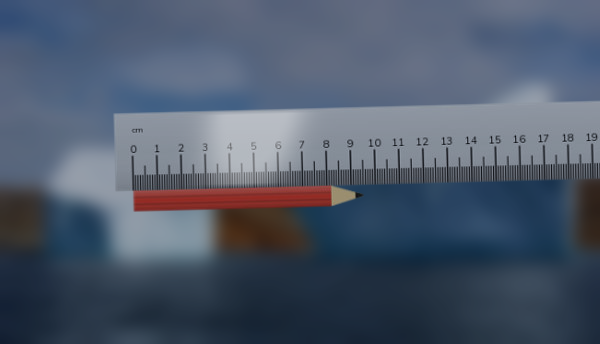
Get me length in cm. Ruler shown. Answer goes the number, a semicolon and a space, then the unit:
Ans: 9.5; cm
